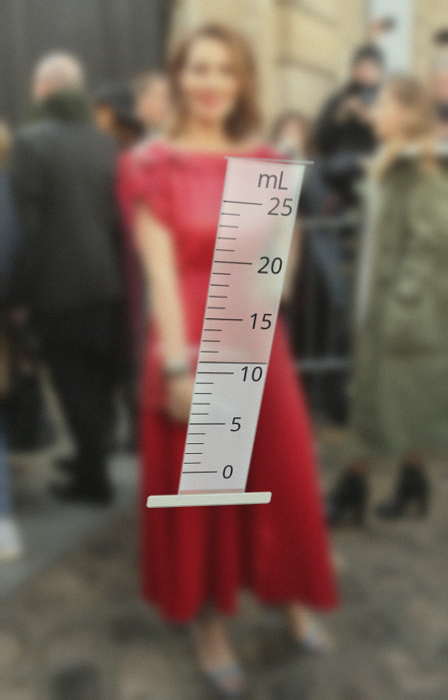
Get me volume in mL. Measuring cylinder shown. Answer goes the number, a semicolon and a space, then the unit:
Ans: 11; mL
